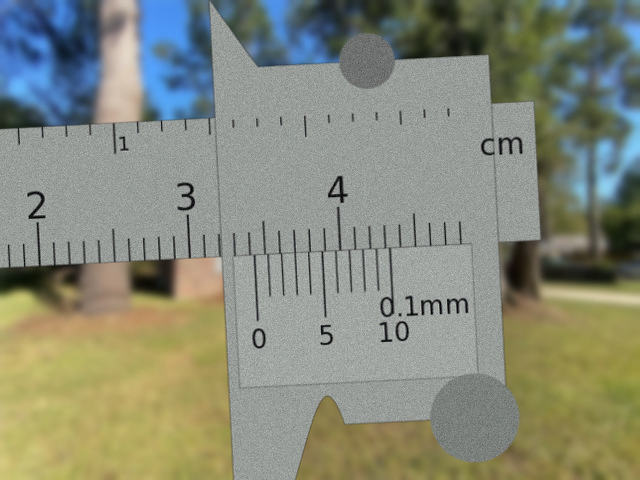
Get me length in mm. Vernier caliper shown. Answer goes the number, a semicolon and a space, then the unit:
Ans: 34.3; mm
